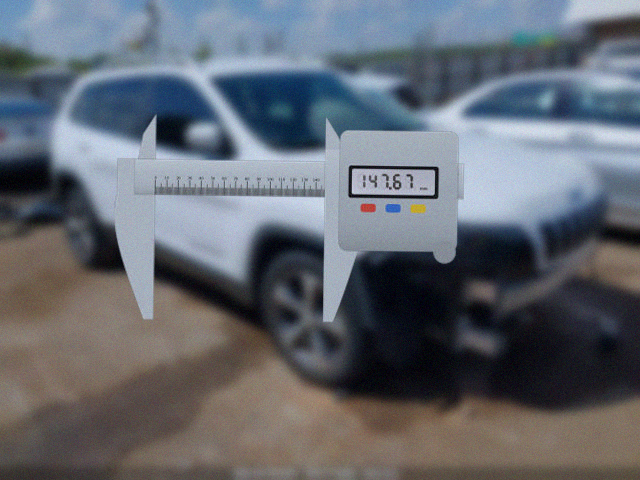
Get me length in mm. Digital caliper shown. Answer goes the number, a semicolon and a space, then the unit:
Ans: 147.67; mm
